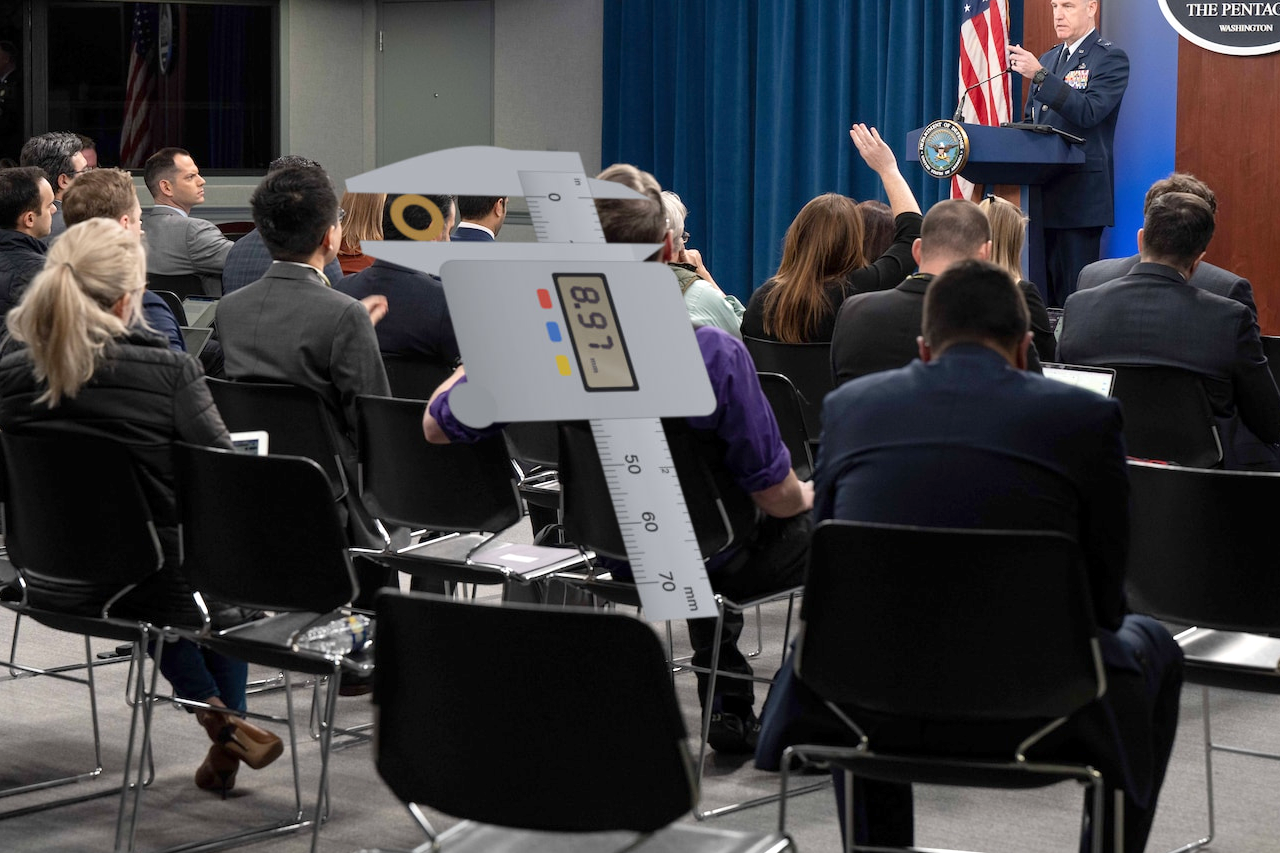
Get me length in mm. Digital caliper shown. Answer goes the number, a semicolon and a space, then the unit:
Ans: 8.97; mm
